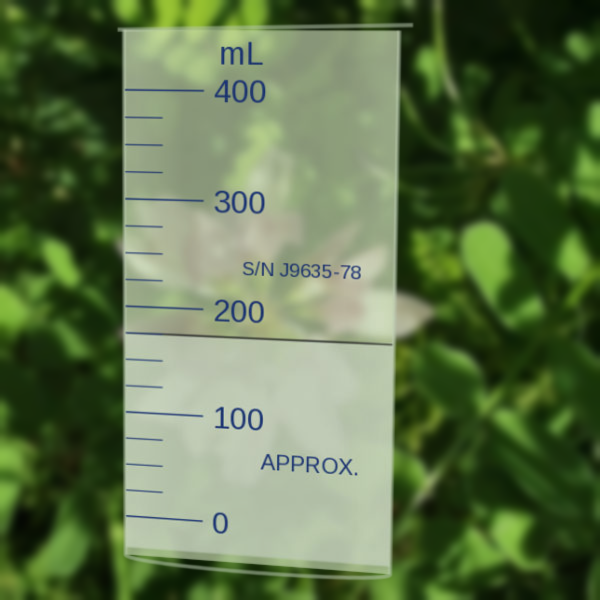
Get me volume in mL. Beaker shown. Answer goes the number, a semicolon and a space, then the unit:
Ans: 175; mL
